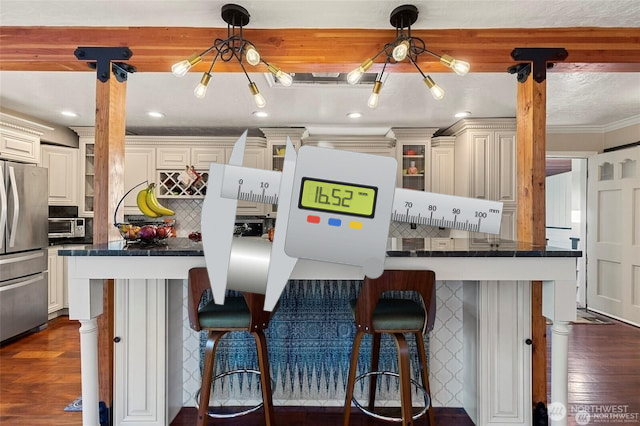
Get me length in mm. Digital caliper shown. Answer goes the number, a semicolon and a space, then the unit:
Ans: 16.52; mm
